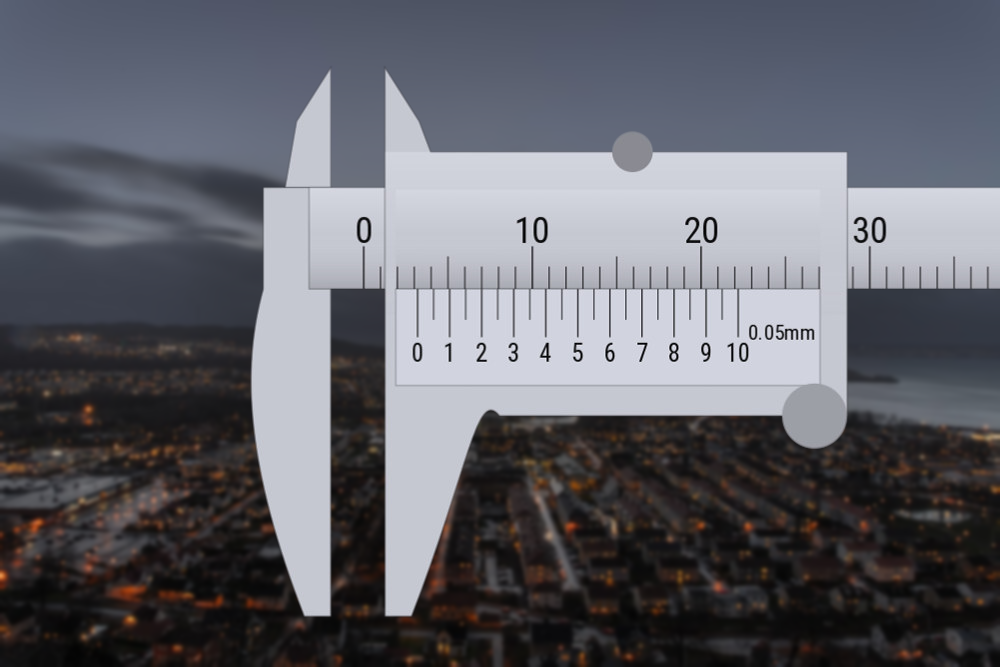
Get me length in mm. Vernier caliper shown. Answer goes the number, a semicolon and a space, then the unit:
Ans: 3.2; mm
